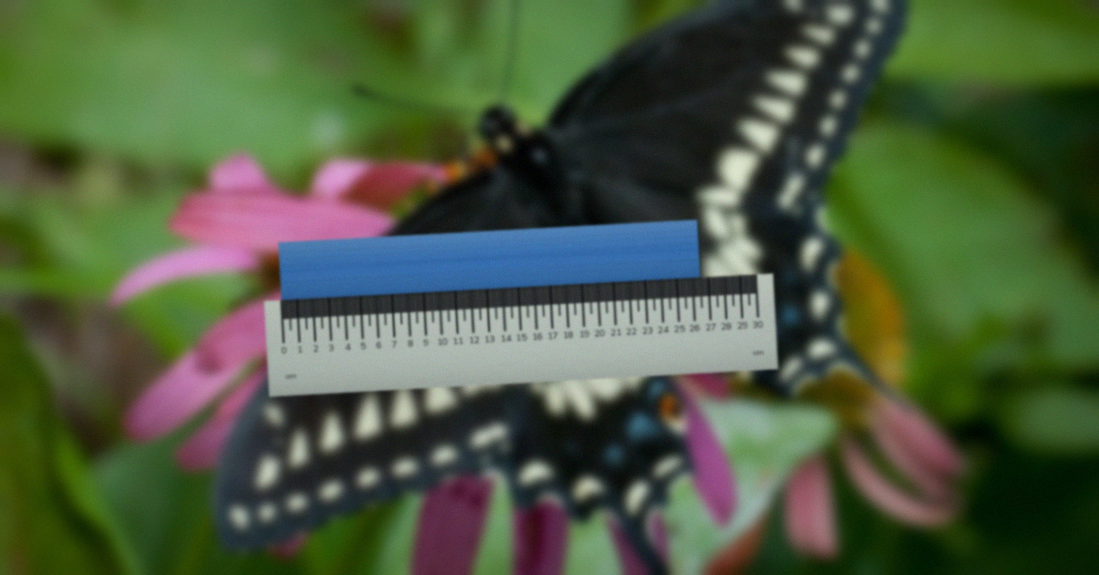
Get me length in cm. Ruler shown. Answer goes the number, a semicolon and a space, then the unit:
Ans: 26.5; cm
